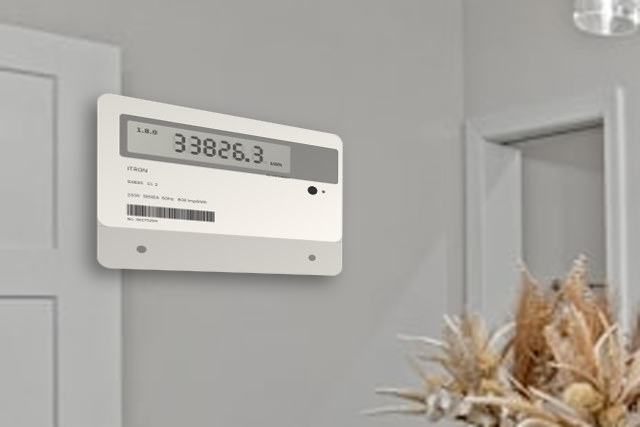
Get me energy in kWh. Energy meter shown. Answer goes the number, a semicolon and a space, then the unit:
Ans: 33826.3; kWh
